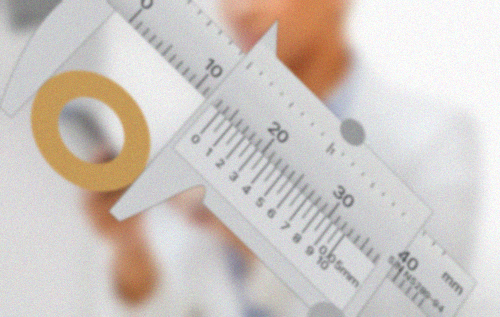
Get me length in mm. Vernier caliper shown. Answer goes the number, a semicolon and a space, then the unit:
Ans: 13.6; mm
